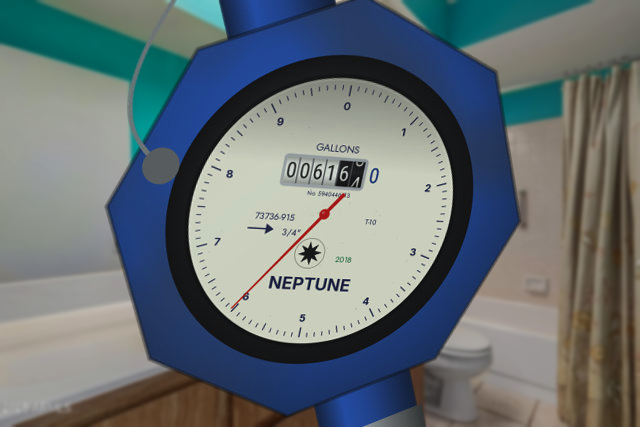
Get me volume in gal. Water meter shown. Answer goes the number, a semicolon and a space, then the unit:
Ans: 61636.0; gal
